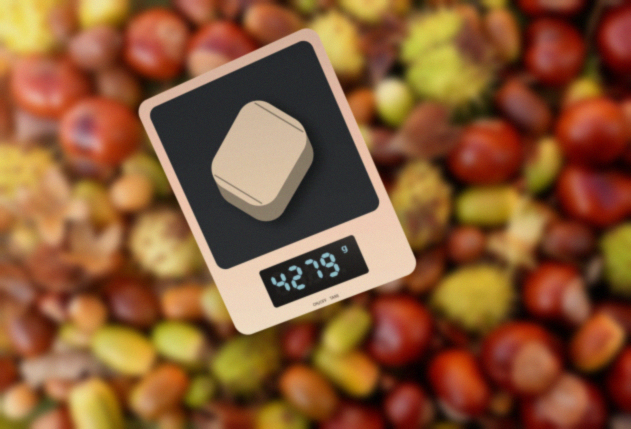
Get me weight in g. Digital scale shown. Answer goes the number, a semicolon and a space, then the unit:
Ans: 4279; g
